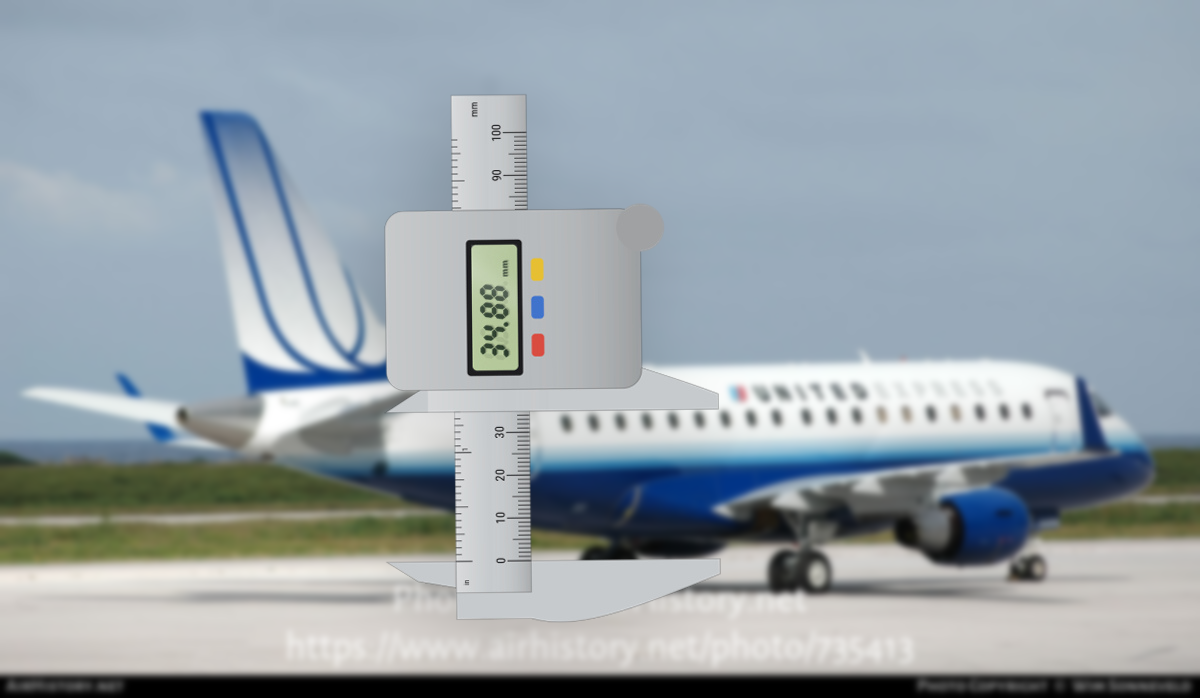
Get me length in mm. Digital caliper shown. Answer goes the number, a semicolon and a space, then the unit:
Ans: 34.88; mm
